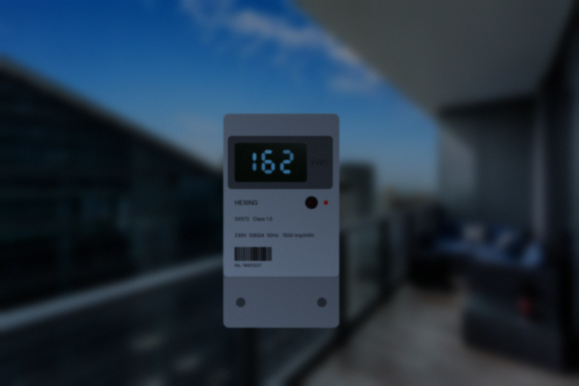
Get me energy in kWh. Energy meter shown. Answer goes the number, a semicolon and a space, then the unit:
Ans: 162; kWh
